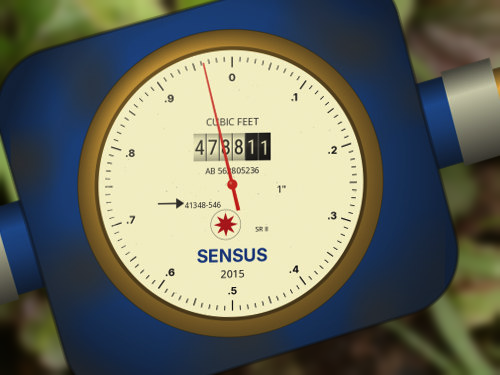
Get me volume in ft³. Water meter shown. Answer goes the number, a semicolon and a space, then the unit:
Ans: 478810.96; ft³
